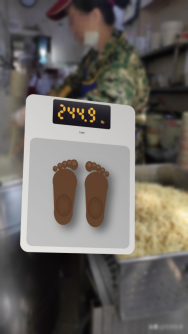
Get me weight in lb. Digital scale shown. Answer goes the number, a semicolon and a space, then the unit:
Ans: 244.9; lb
